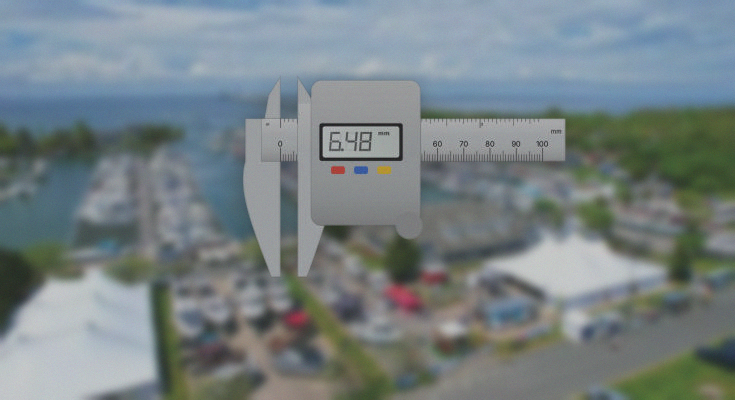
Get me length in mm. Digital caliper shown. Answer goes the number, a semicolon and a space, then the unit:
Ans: 6.48; mm
